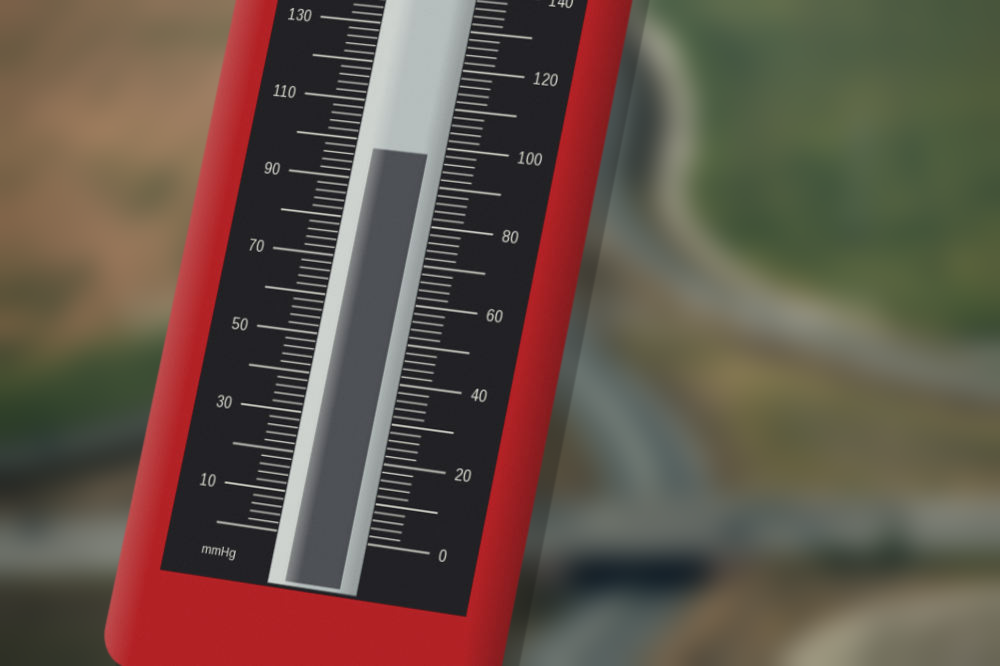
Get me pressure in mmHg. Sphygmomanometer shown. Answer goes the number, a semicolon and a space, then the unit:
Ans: 98; mmHg
